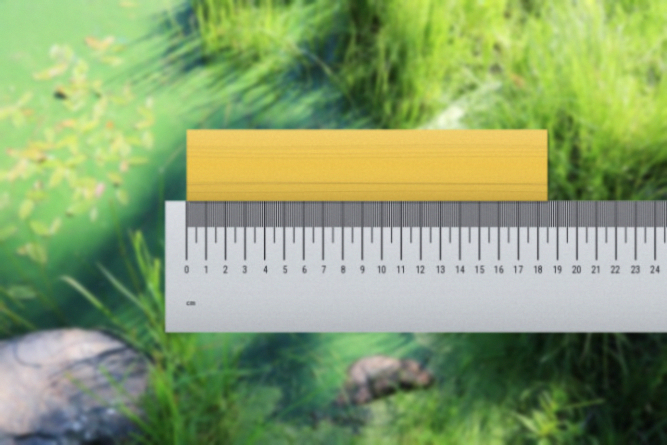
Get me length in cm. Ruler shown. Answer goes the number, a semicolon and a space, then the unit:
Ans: 18.5; cm
